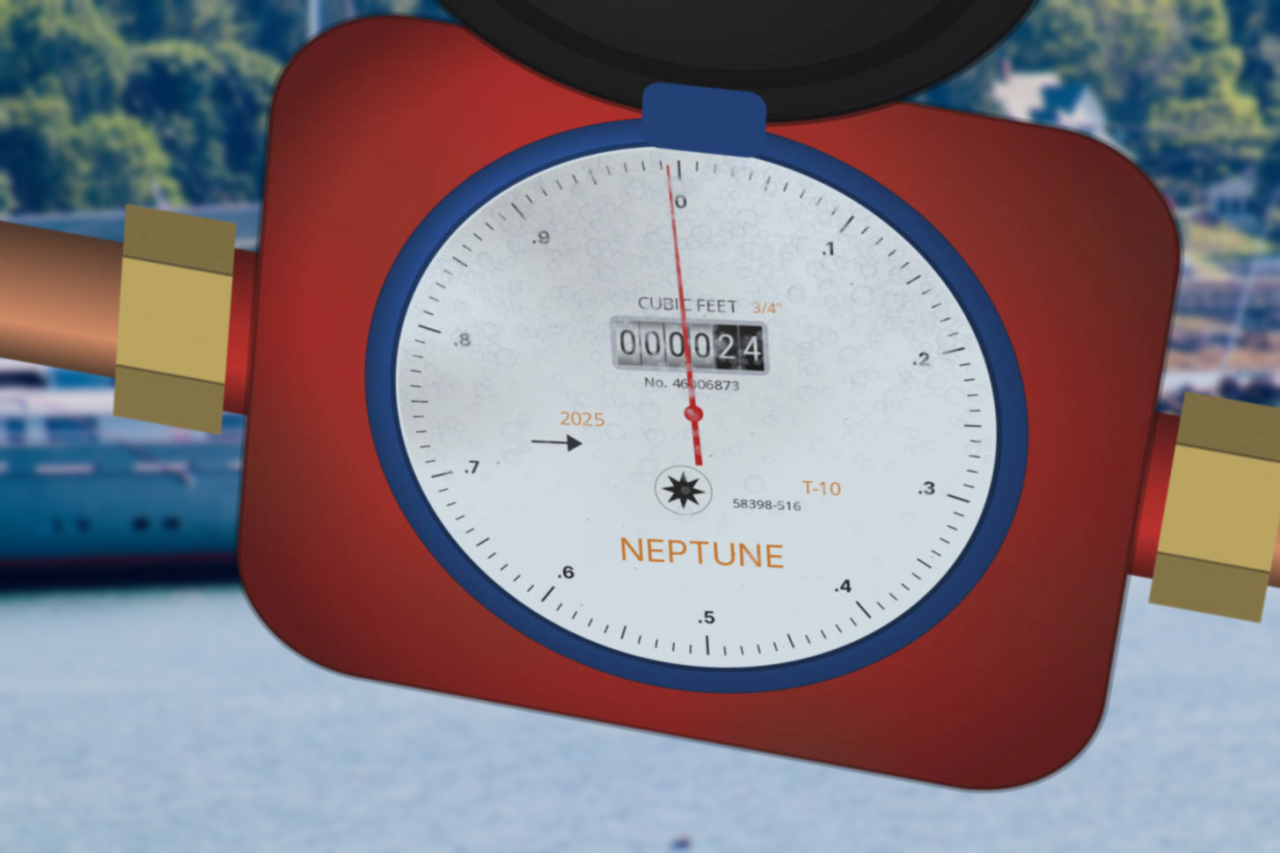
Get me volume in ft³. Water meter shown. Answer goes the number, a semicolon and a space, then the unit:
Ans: 23.99; ft³
